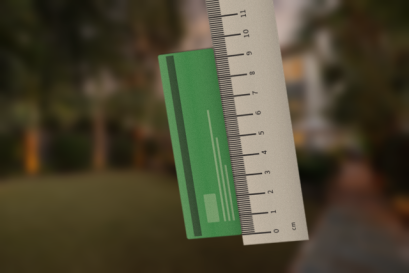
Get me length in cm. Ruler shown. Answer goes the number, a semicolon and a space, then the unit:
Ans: 9.5; cm
